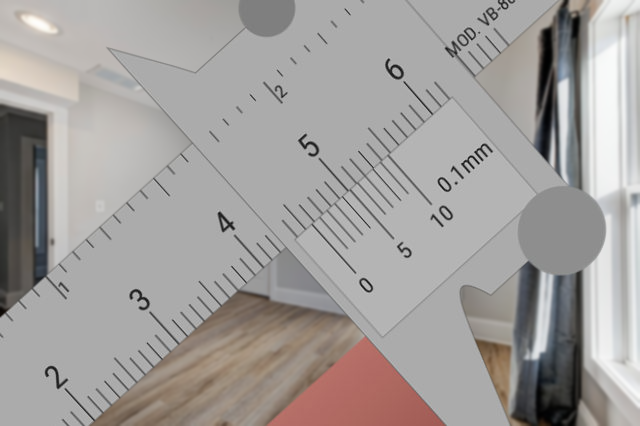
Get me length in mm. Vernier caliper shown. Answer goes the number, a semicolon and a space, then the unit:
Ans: 45.7; mm
